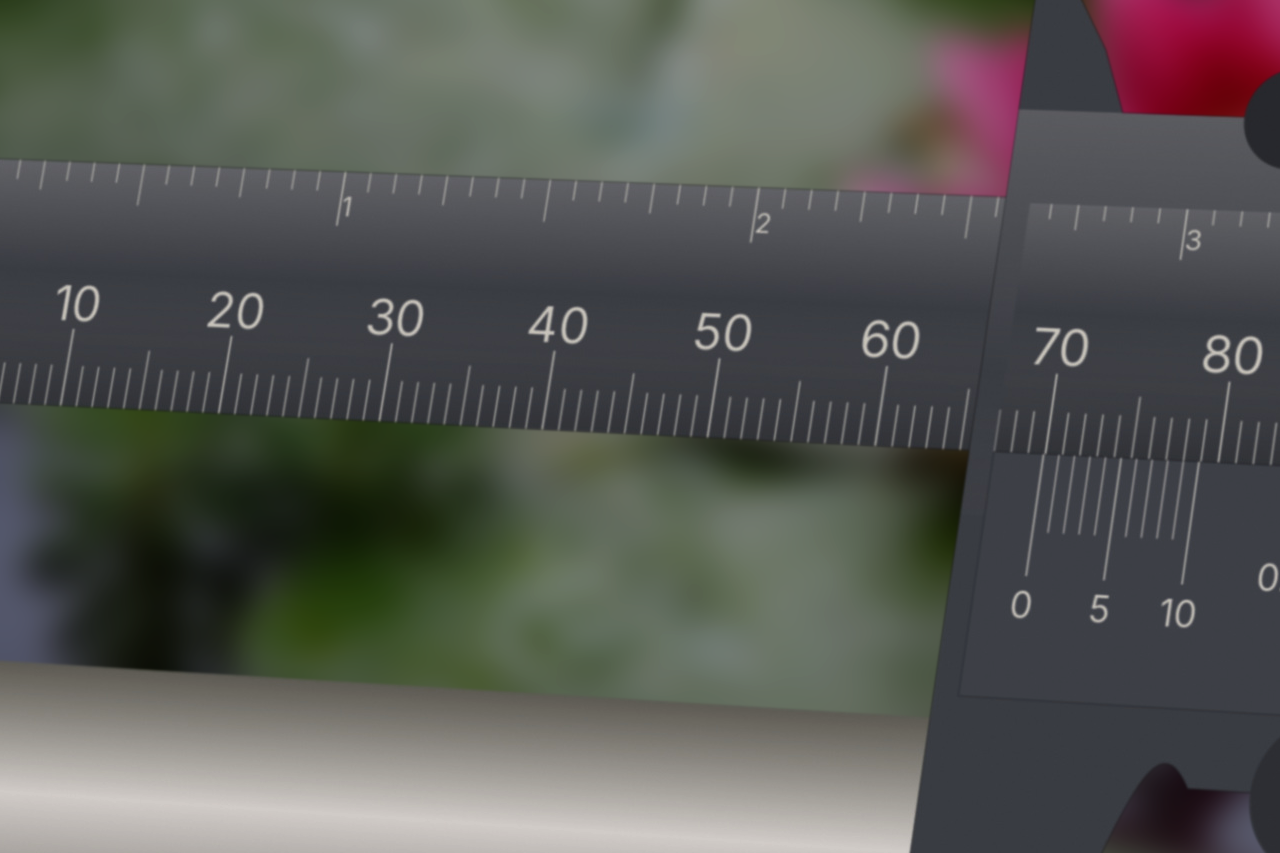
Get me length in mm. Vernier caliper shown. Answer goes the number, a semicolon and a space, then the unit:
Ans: 69.9; mm
